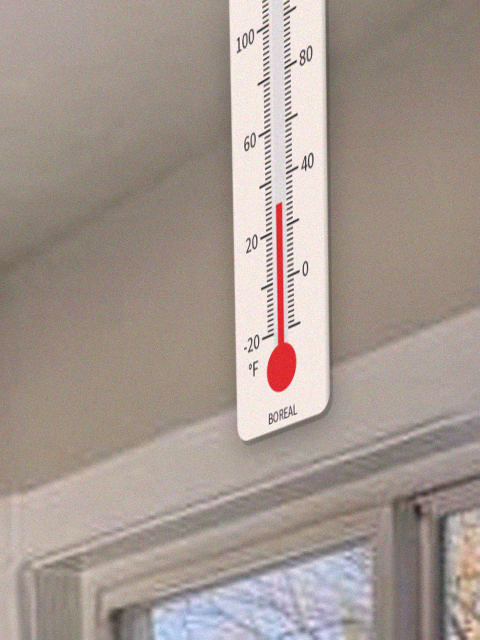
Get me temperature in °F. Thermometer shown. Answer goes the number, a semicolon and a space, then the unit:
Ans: 30; °F
